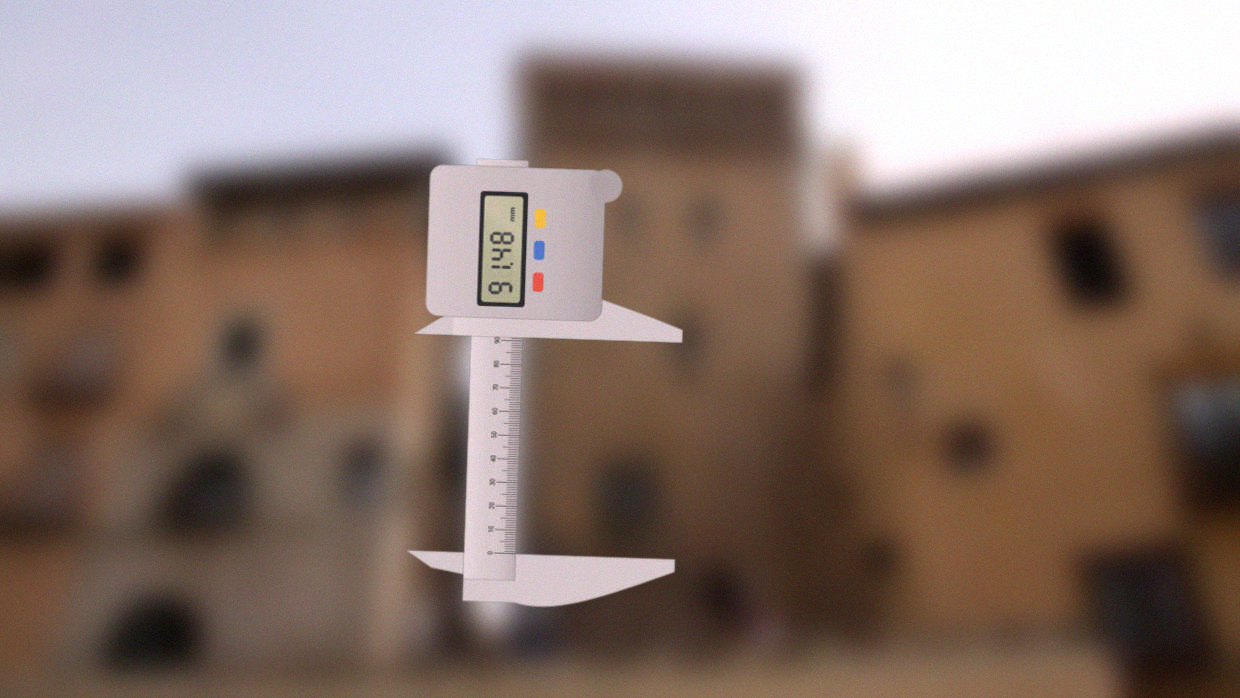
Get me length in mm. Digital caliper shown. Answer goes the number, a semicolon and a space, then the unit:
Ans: 91.48; mm
